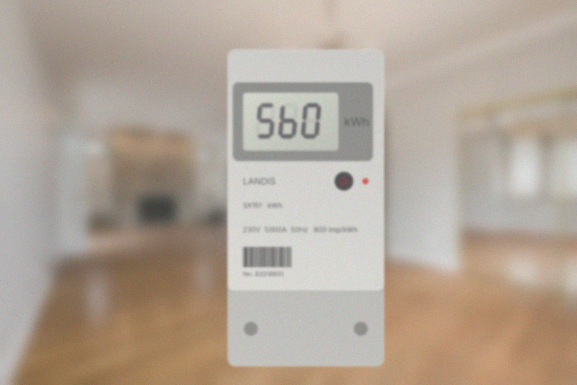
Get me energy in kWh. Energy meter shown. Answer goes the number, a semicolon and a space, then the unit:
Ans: 560; kWh
